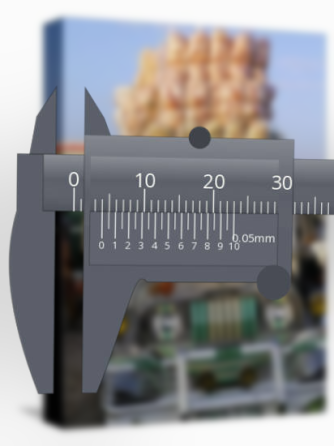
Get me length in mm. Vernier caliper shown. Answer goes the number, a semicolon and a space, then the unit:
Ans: 4.0; mm
